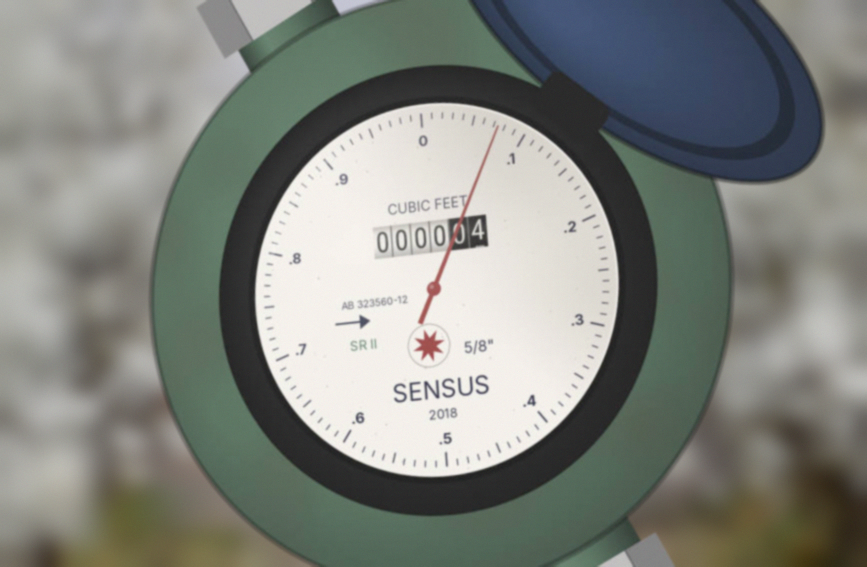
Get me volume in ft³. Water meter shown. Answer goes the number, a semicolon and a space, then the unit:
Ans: 4.07; ft³
